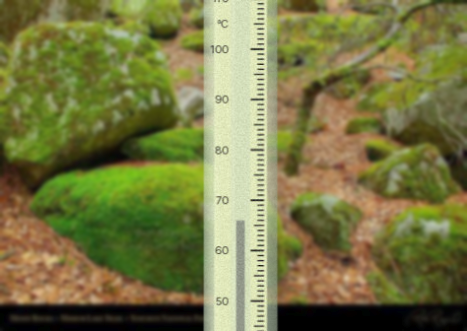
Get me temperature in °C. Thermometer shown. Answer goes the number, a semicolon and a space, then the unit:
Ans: 66; °C
